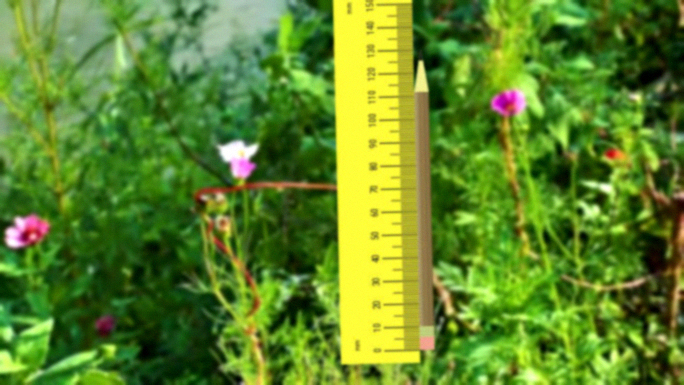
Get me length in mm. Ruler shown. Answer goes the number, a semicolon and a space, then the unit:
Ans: 130; mm
